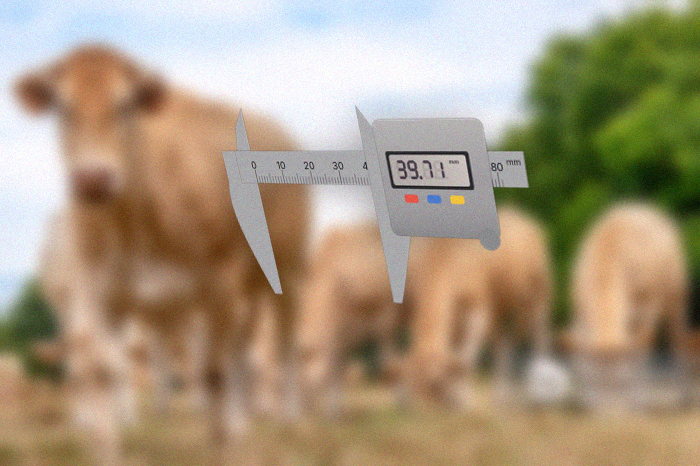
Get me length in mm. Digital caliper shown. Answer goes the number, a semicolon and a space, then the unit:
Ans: 39.71; mm
